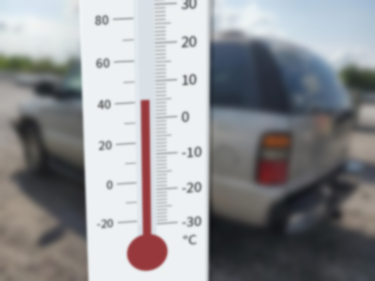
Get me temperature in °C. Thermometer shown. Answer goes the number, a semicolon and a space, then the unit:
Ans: 5; °C
